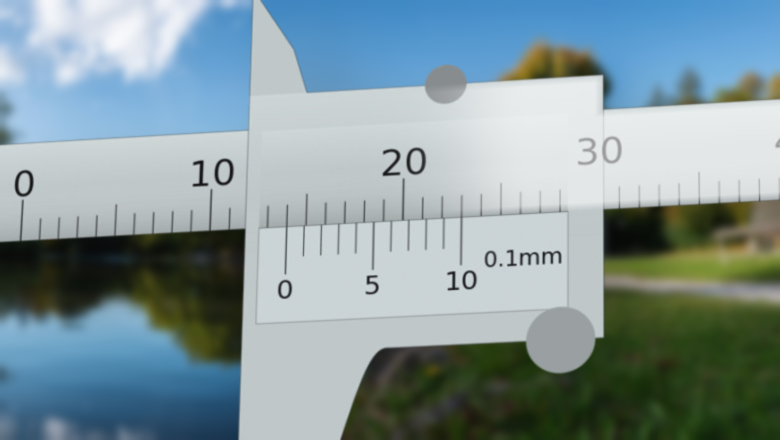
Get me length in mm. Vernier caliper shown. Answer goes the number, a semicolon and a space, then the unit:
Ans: 14.0; mm
